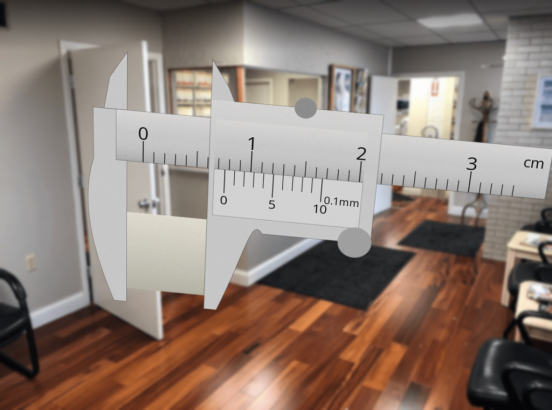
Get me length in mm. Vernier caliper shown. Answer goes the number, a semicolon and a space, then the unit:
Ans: 7.6; mm
